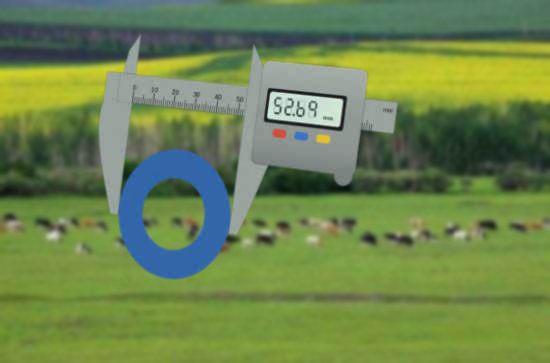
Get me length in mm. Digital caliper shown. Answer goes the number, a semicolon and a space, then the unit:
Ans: 52.69; mm
